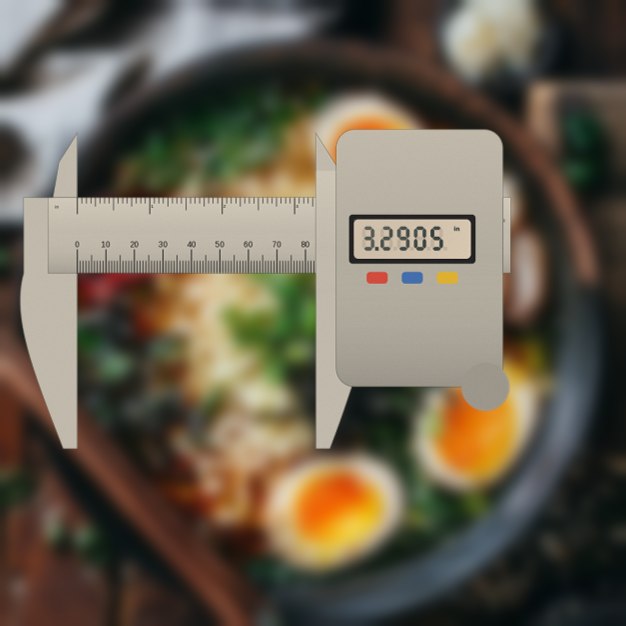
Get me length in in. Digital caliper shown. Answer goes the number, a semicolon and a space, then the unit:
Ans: 3.2905; in
